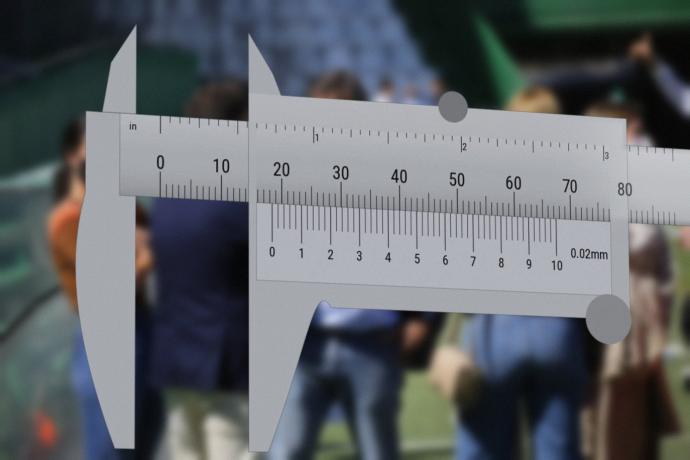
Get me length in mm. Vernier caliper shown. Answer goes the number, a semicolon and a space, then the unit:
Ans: 18.4; mm
